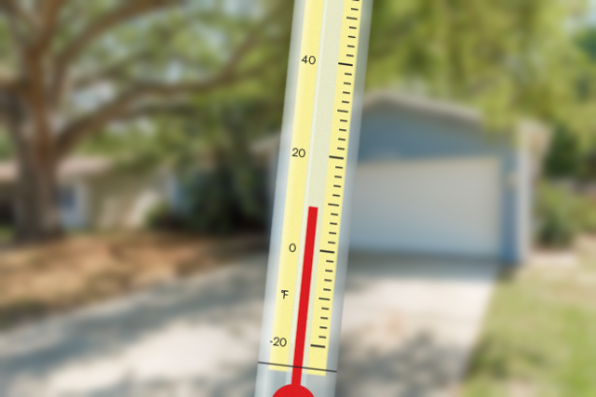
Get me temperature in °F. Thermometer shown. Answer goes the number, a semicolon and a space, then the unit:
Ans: 9; °F
